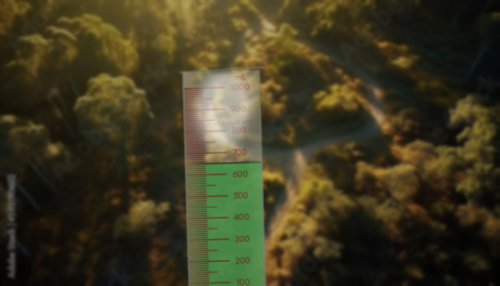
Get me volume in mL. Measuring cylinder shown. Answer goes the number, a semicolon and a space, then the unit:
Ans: 650; mL
